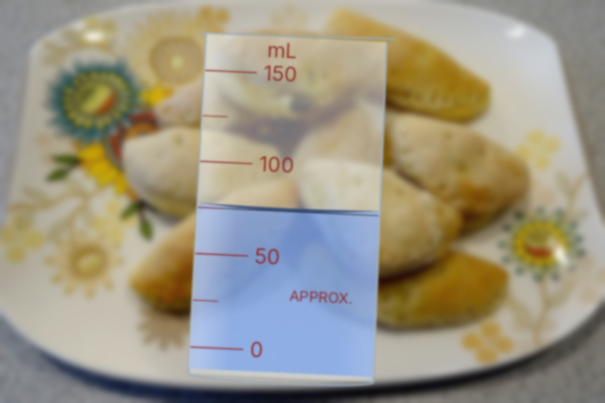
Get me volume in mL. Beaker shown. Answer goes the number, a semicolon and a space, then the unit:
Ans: 75; mL
